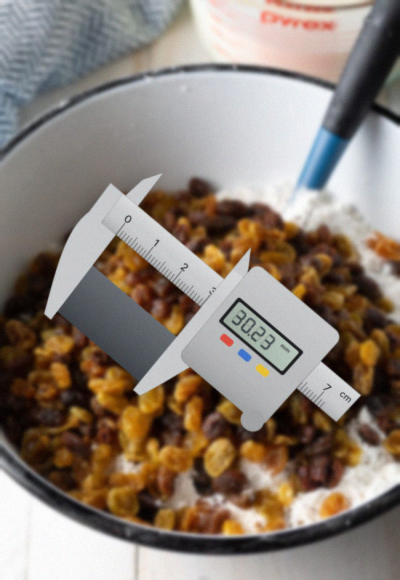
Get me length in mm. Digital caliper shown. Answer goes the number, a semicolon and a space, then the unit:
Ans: 30.23; mm
